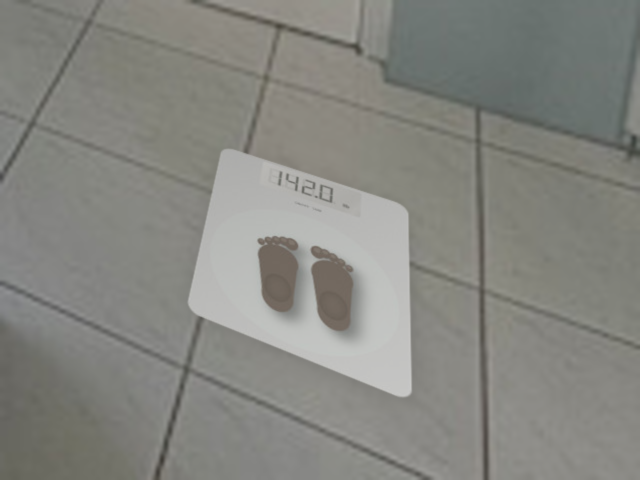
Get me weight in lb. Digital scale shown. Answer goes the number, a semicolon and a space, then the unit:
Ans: 142.0; lb
